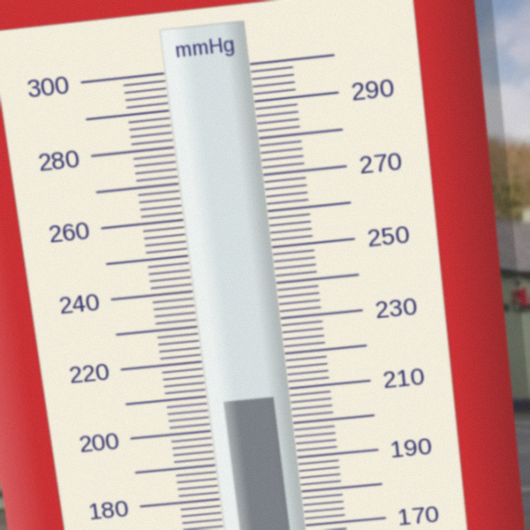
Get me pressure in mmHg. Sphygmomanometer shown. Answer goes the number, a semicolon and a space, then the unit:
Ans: 208; mmHg
